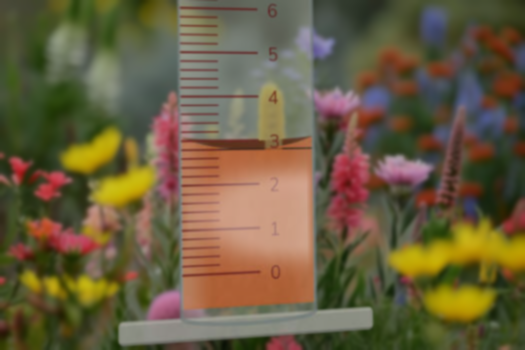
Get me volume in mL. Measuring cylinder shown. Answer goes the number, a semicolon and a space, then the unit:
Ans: 2.8; mL
